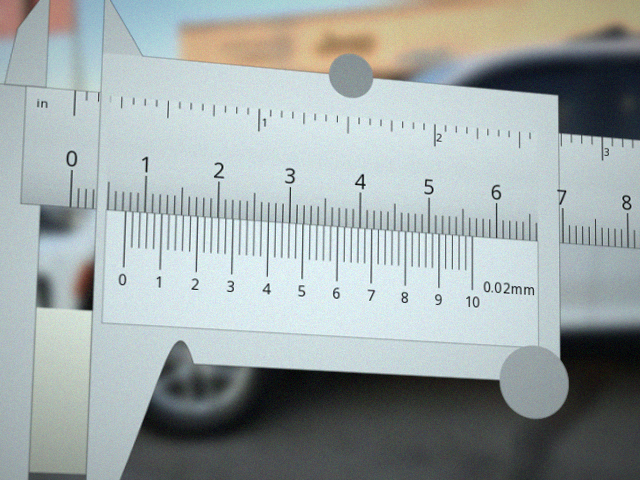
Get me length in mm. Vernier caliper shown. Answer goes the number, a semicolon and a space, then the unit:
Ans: 7.4; mm
